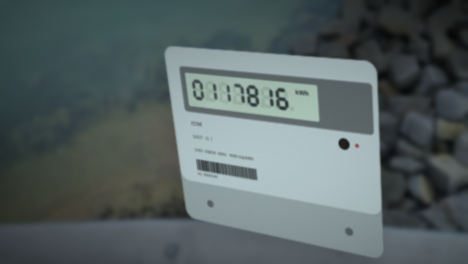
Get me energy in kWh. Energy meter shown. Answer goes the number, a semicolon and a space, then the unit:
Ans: 117816; kWh
